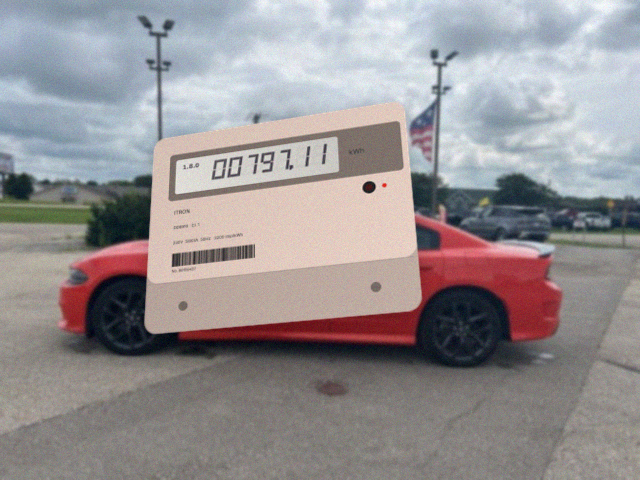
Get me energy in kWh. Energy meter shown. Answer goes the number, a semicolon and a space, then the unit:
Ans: 797.11; kWh
